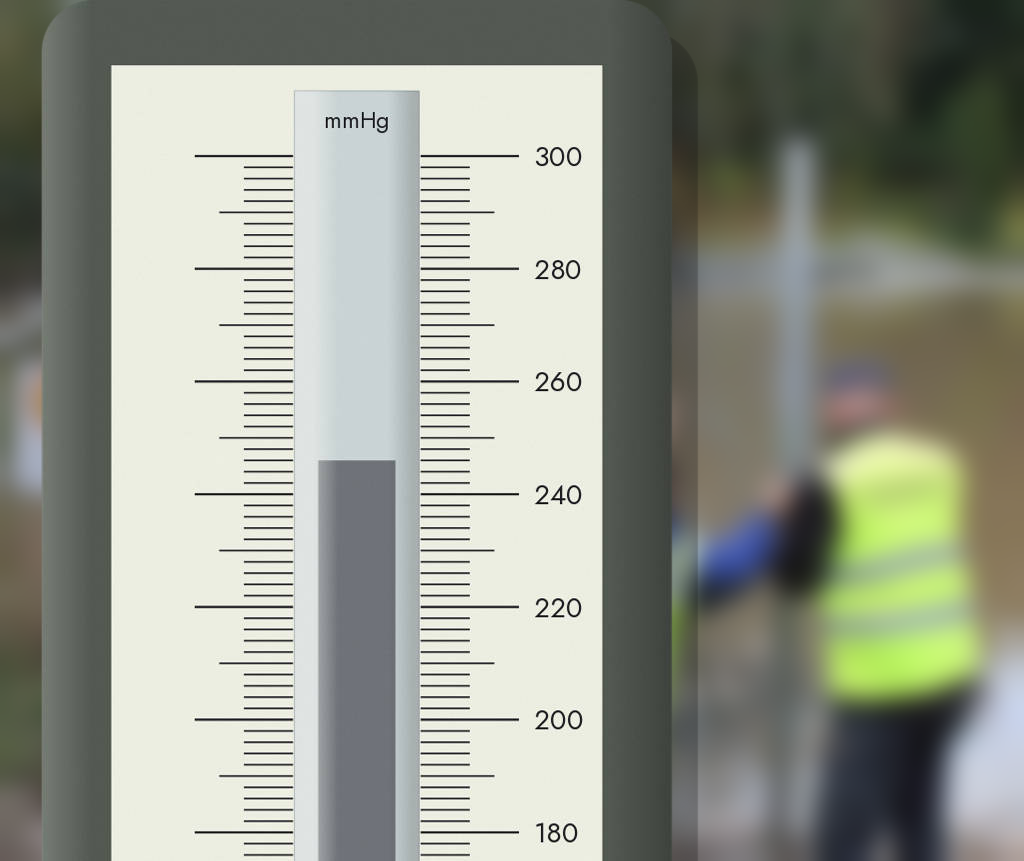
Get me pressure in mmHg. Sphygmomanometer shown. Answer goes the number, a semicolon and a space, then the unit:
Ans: 246; mmHg
